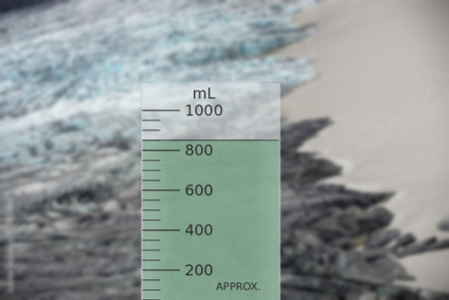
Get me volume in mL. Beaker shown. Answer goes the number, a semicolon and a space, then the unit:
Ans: 850; mL
